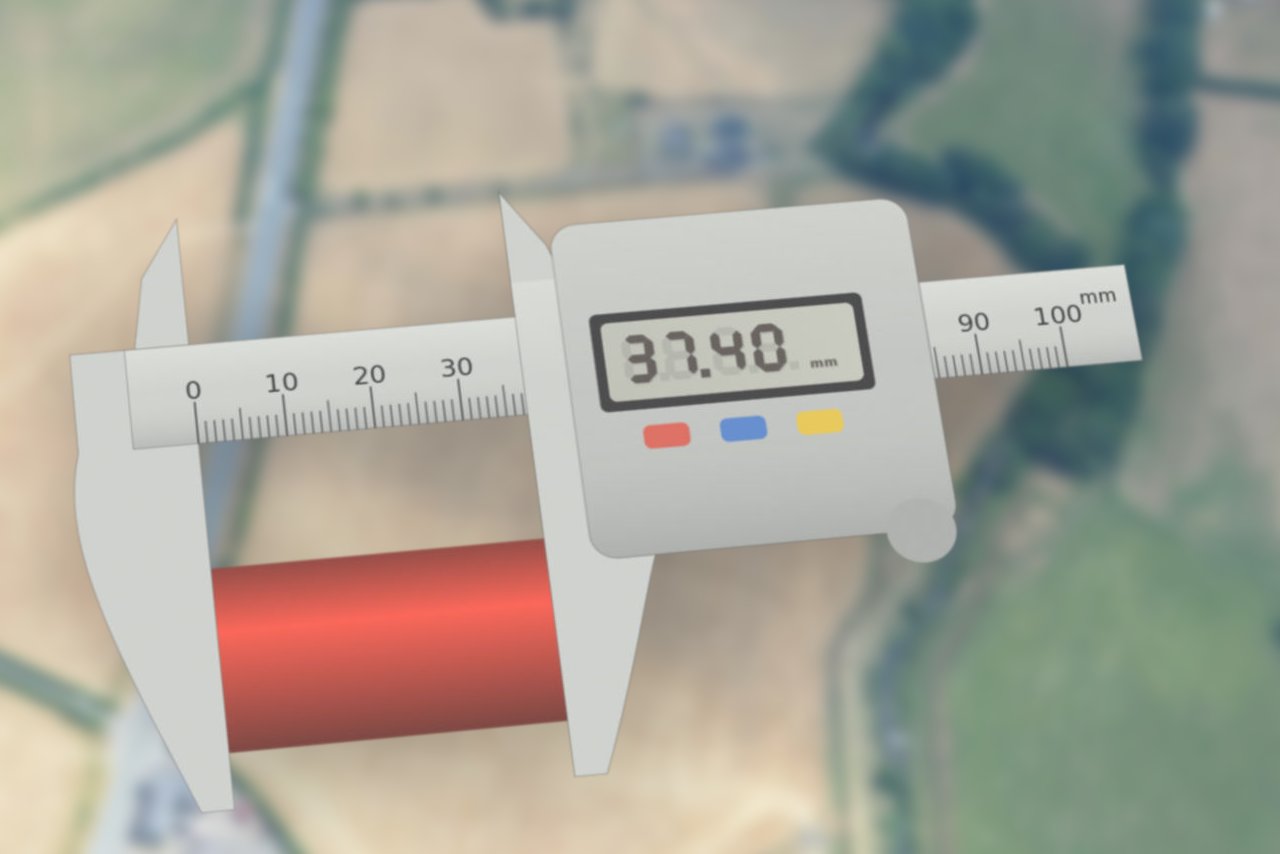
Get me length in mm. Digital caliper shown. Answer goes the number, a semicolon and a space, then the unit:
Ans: 37.40; mm
